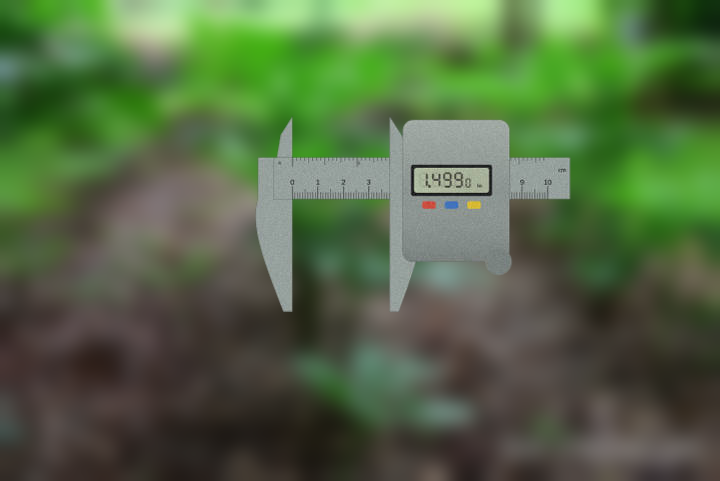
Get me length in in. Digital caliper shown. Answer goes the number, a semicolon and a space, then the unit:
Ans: 1.4990; in
